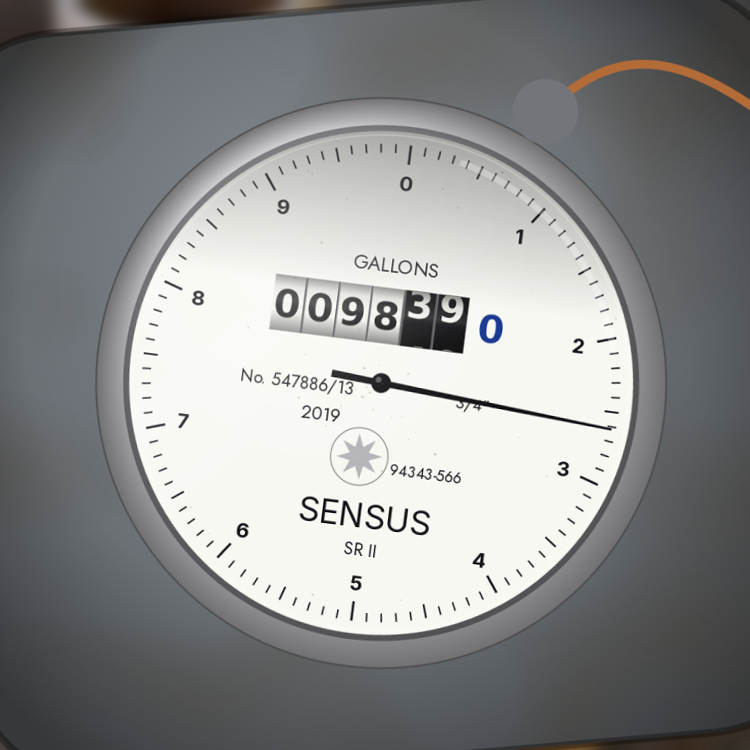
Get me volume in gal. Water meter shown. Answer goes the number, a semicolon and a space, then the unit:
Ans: 98392.6; gal
